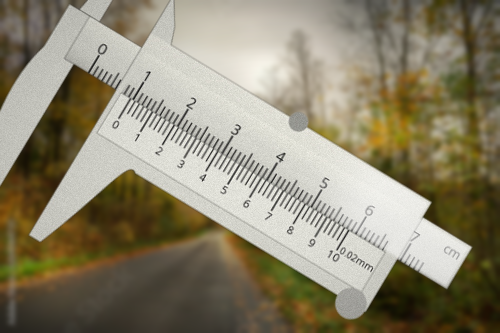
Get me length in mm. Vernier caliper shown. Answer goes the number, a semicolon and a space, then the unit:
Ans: 9.5; mm
